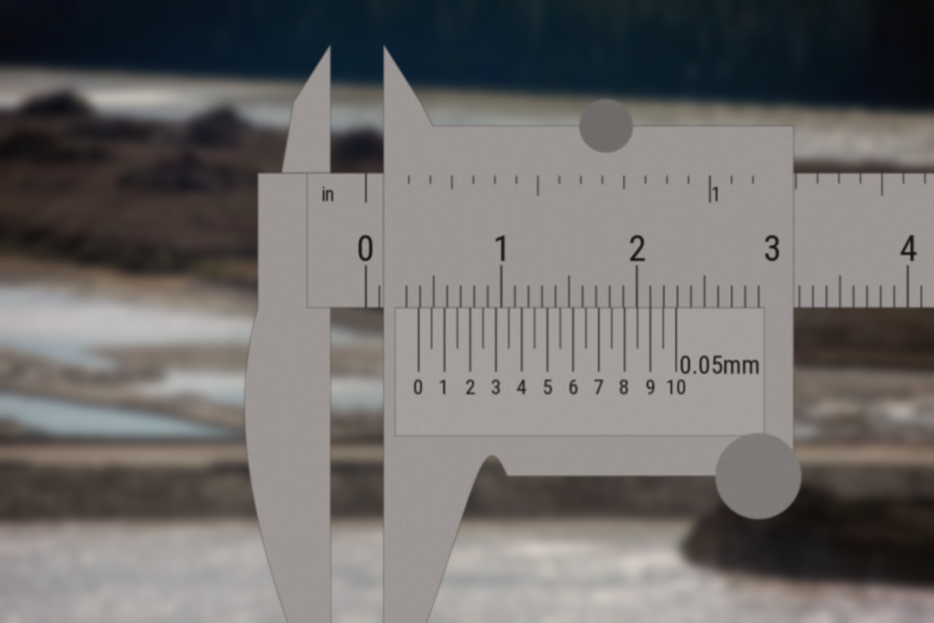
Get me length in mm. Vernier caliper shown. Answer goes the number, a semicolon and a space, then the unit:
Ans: 3.9; mm
